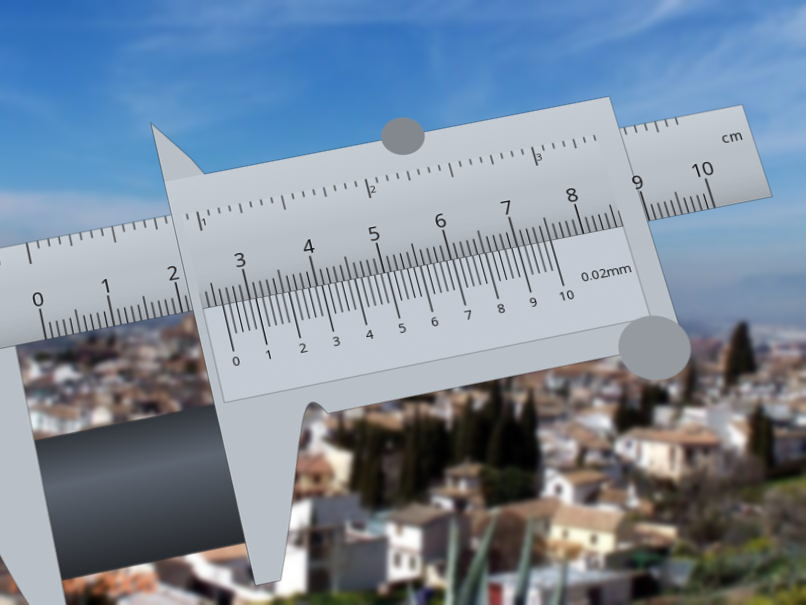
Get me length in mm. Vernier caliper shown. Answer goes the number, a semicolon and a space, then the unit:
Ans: 26.0; mm
